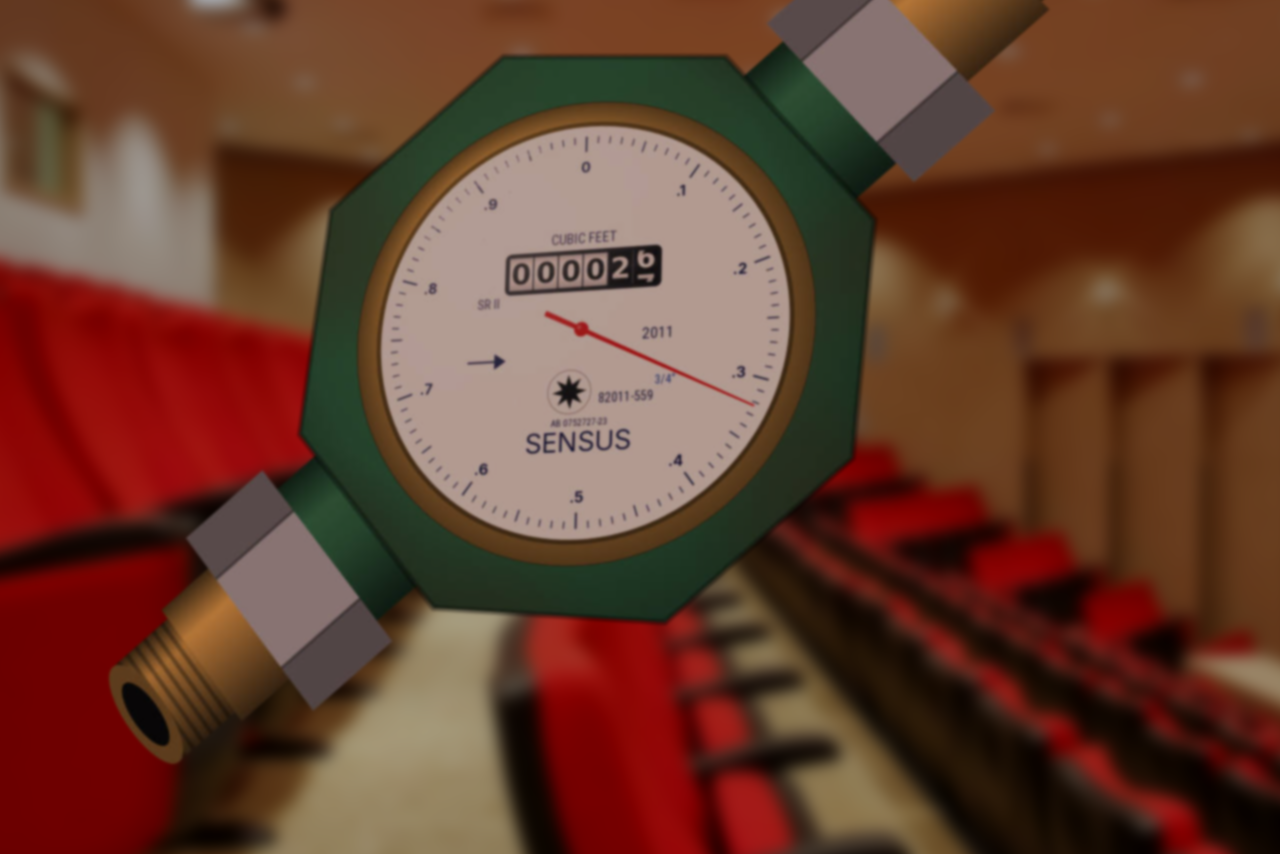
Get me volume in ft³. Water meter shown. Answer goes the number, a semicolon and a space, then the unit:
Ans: 26.32; ft³
